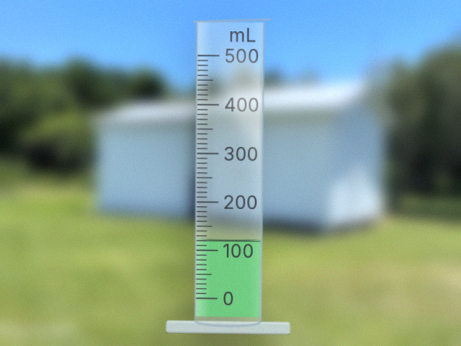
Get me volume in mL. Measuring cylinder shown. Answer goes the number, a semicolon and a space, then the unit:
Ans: 120; mL
